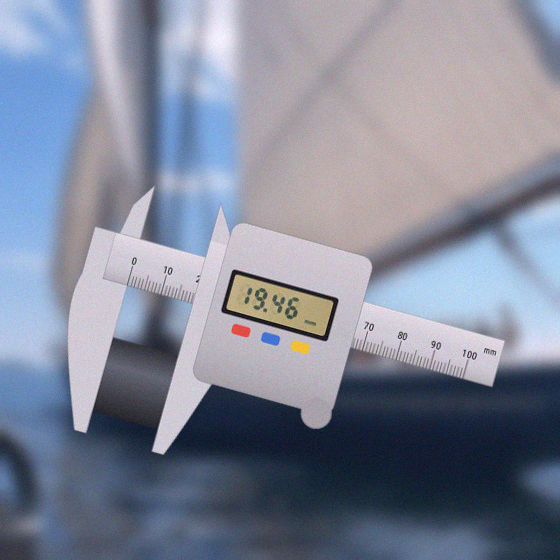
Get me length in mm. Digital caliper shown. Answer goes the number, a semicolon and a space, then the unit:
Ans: 19.46; mm
